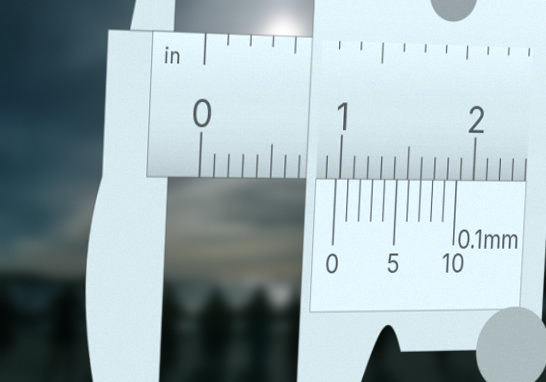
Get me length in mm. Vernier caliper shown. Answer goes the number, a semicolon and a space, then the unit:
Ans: 9.7; mm
